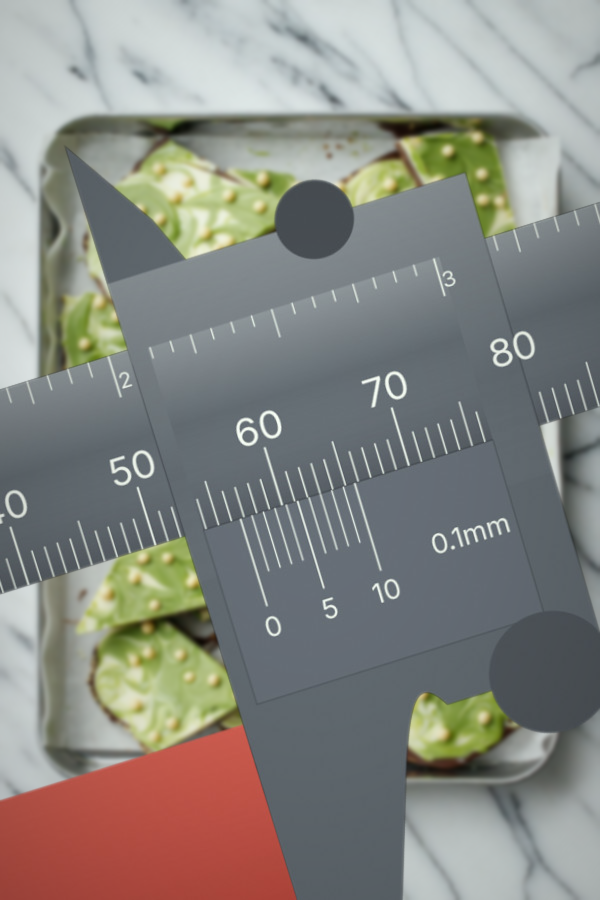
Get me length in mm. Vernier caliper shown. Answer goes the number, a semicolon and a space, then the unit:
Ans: 56.7; mm
